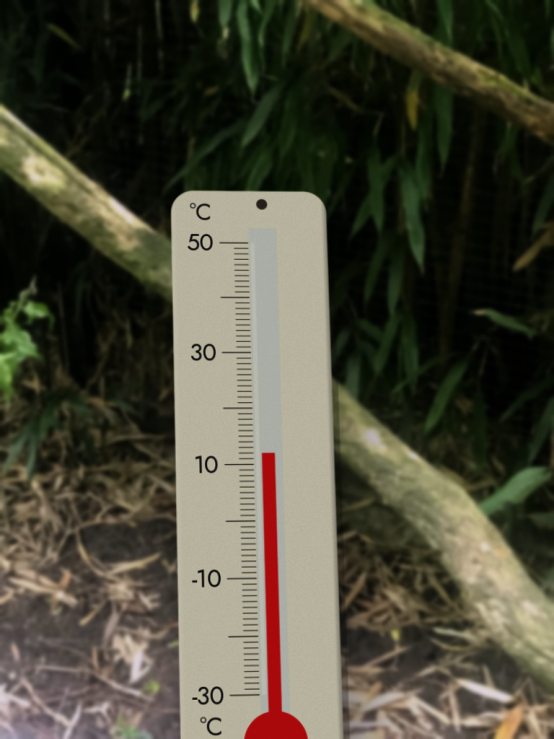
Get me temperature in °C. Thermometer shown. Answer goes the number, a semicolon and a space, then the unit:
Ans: 12; °C
